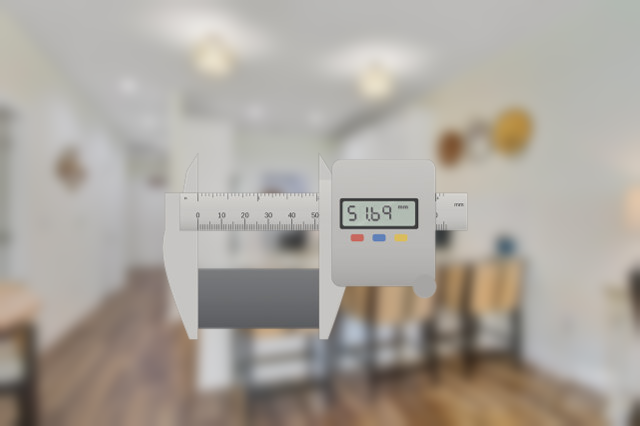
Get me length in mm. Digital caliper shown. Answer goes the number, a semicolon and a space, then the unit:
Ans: 51.69; mm
